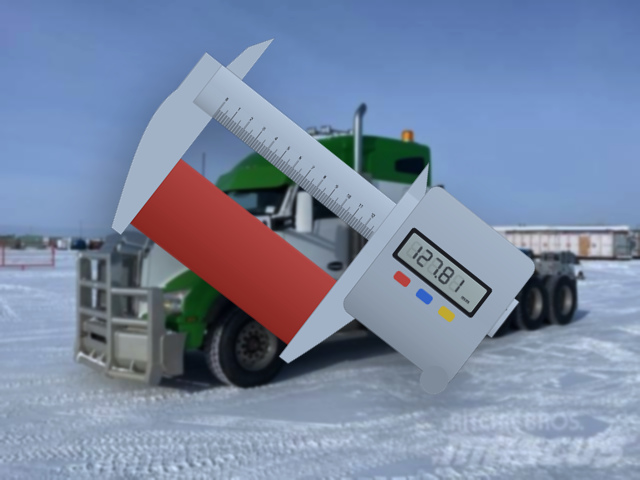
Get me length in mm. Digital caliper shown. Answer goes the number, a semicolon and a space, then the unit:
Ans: 127.81; mm
